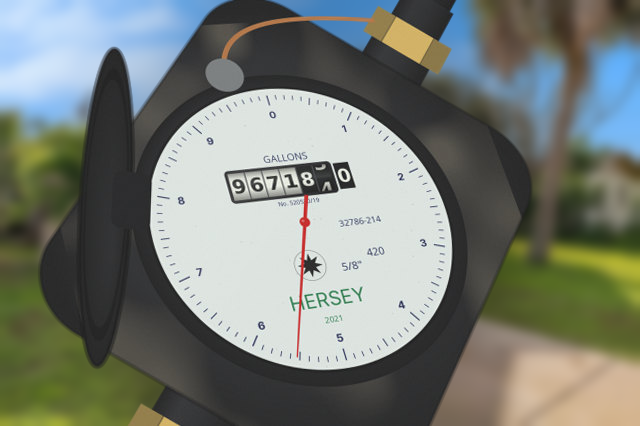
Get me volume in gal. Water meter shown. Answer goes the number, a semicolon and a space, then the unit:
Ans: 9671835.5; gal
